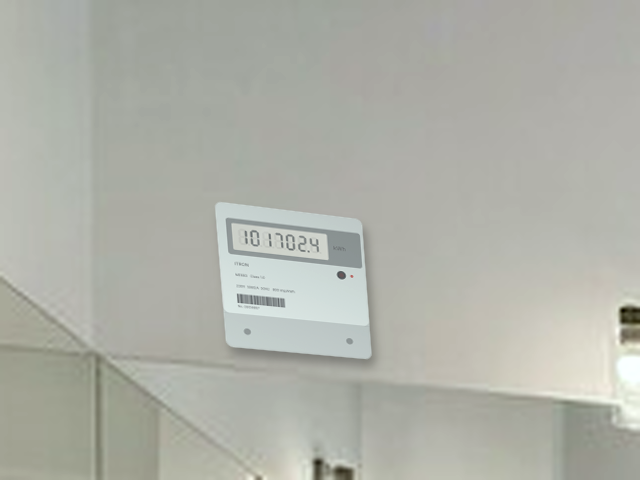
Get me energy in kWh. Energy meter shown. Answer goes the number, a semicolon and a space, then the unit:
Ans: 101702.4; kWh
